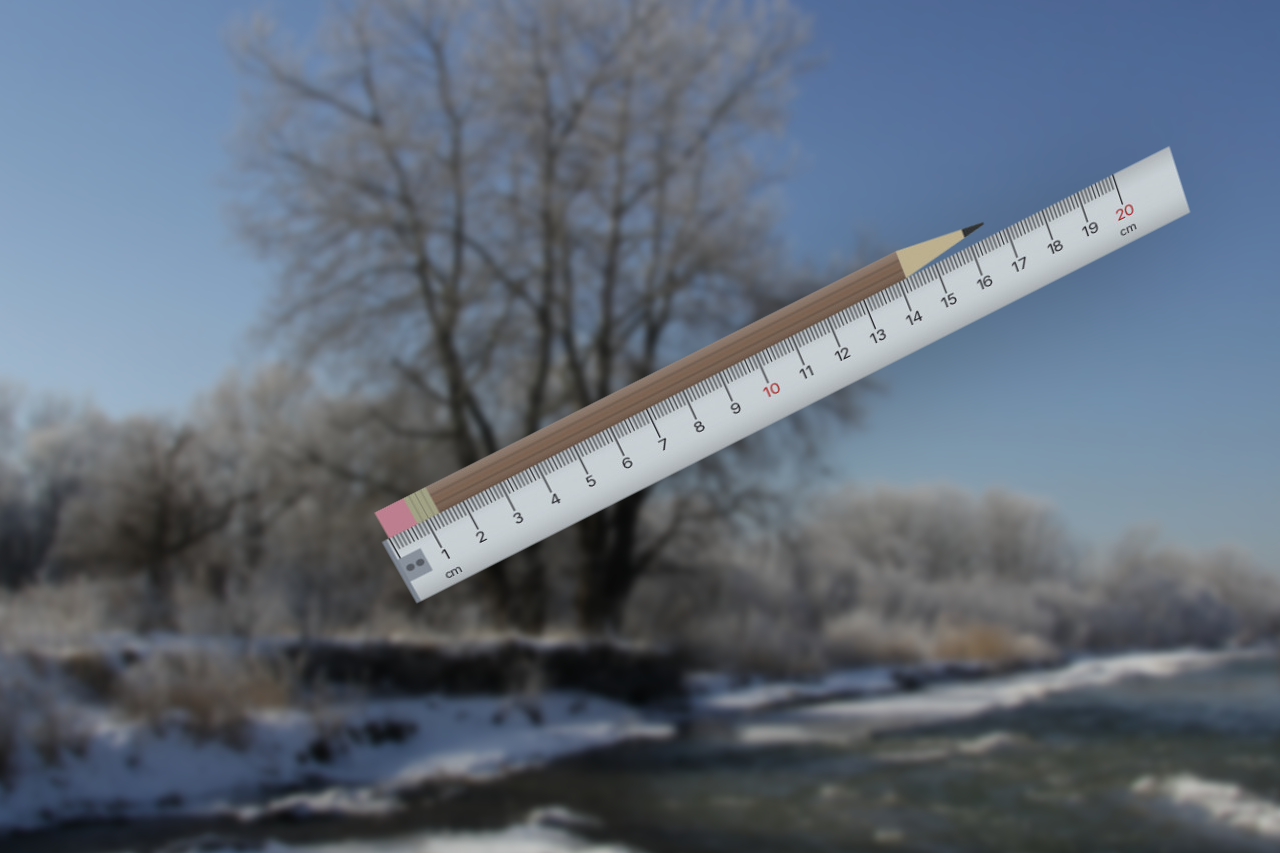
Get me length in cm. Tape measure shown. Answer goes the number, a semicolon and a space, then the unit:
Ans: 16.5; cm
